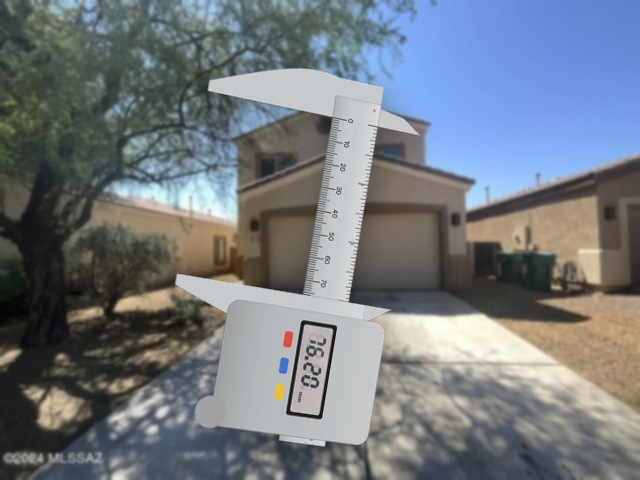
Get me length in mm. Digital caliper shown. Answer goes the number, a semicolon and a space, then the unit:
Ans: 76.20; mm
